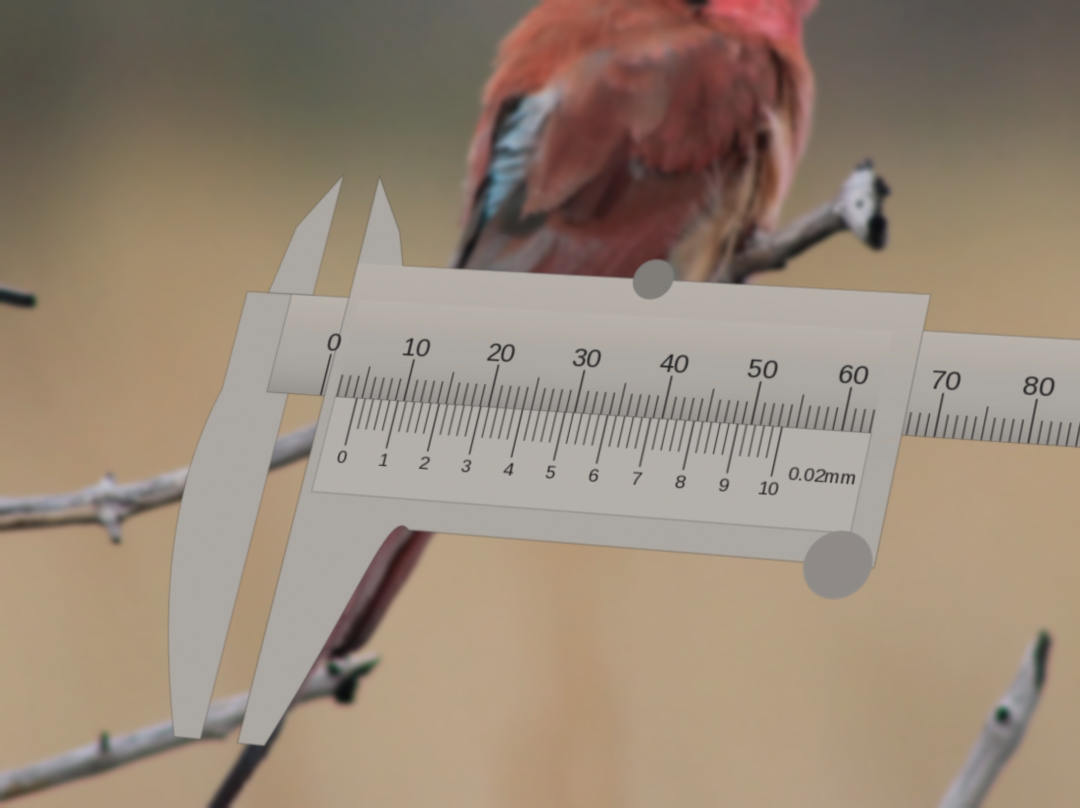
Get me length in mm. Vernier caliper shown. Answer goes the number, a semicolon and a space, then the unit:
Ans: 4.4; mm
